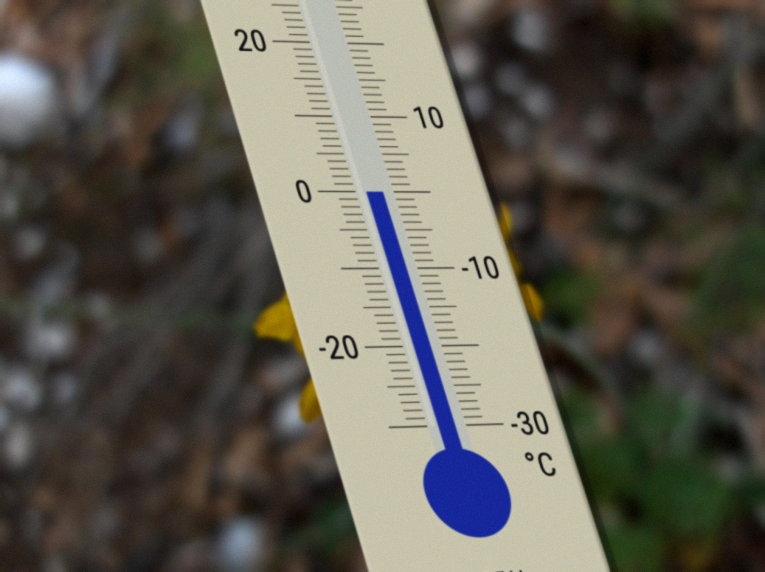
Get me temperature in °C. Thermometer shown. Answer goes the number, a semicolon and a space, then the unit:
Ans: 0; °C
